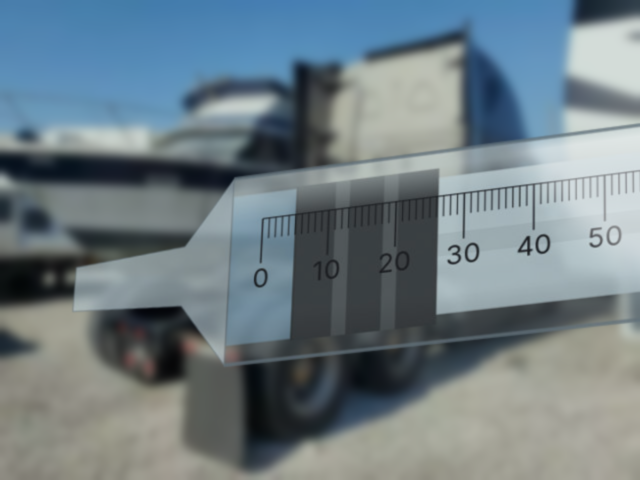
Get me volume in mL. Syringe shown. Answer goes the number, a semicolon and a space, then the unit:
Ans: 5; mL
